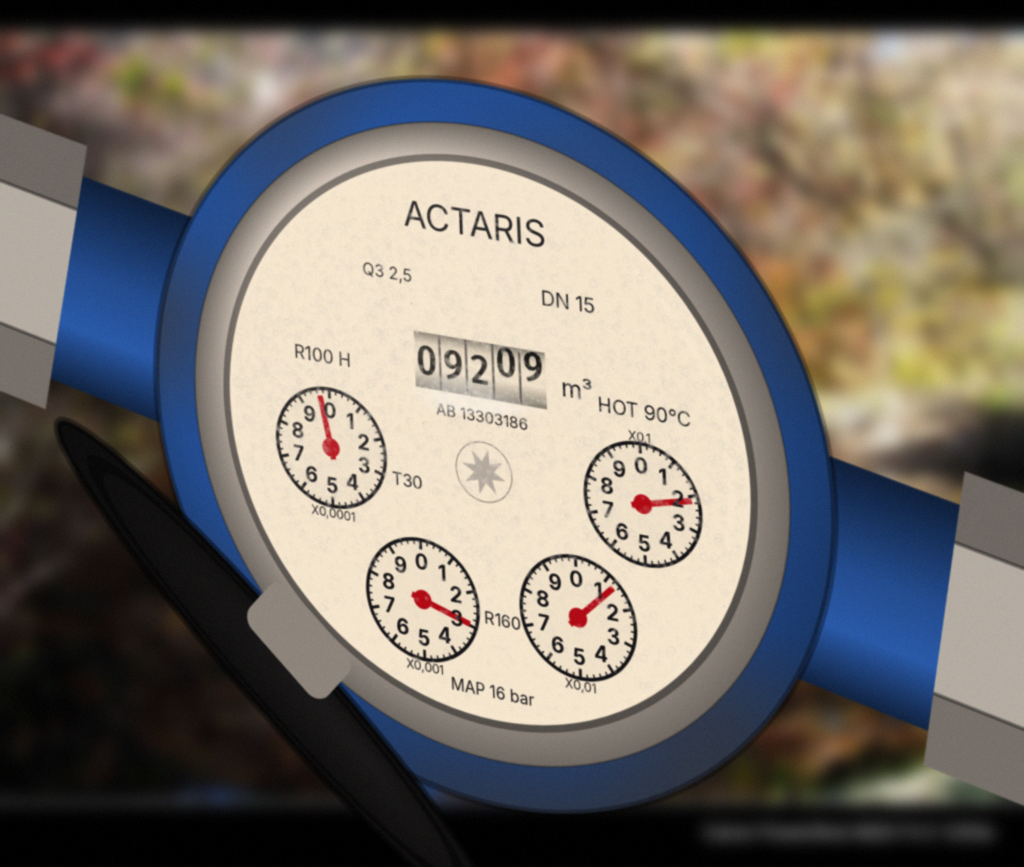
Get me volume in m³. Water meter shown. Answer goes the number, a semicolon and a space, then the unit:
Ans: 9209.2129; m³
